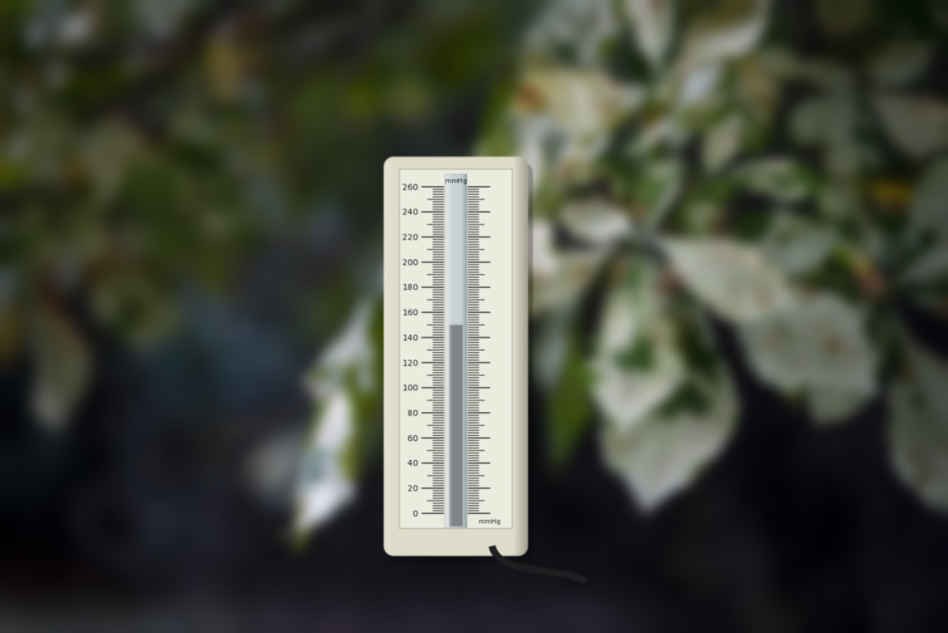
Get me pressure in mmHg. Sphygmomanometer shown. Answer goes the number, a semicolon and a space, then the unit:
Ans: 150; mmHg
